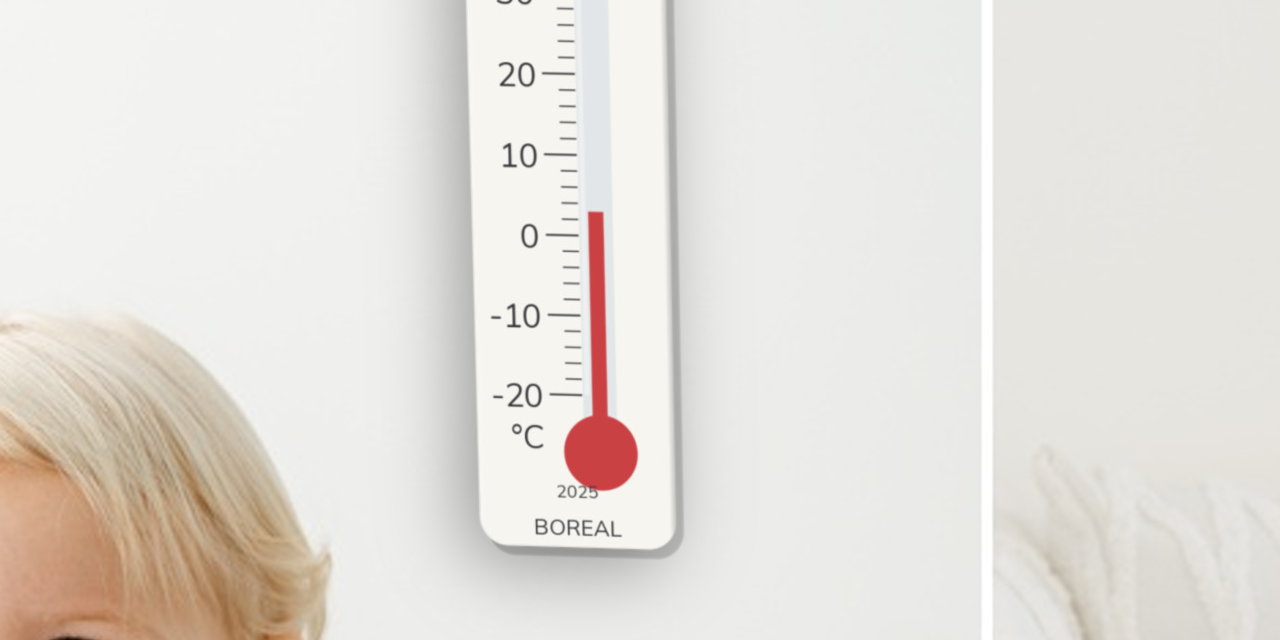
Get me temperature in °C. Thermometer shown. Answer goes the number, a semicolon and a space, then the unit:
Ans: 3; °C
